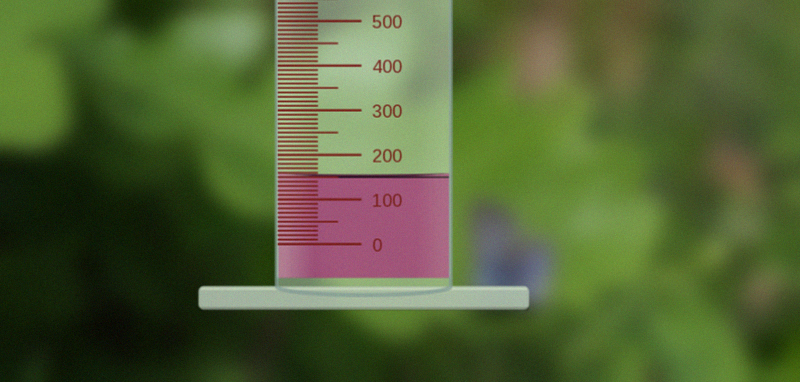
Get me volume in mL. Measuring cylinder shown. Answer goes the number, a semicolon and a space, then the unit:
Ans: 150; mL
